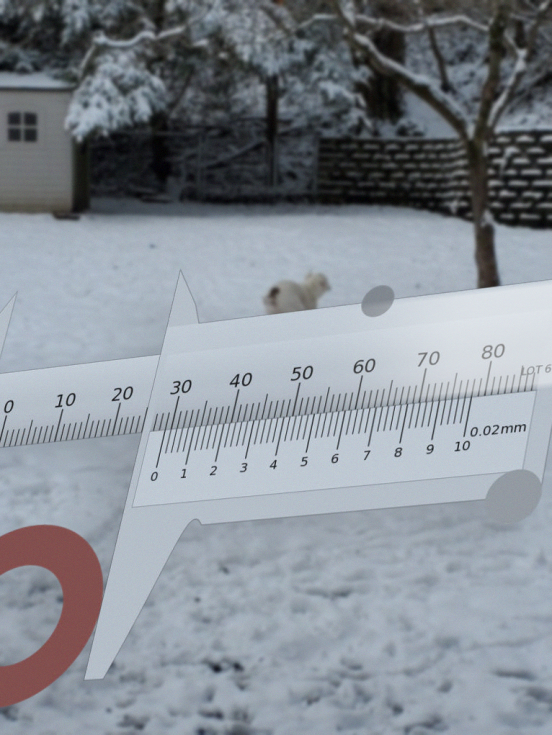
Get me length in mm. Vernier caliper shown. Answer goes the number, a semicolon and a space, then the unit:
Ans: 29.0; mm
